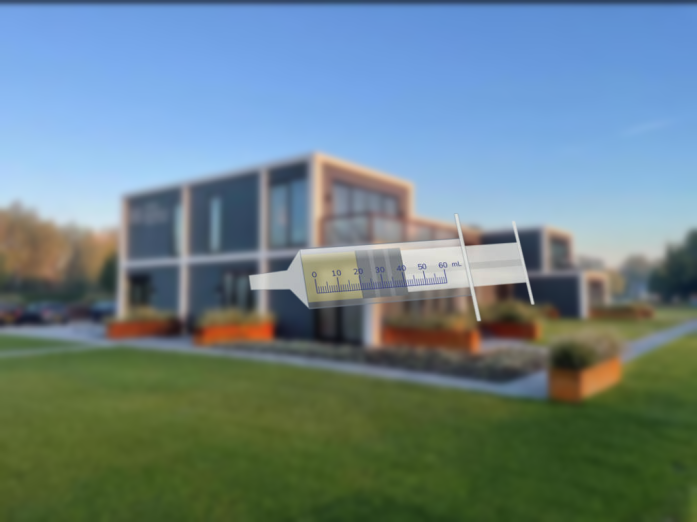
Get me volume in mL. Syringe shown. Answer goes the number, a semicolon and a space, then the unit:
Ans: 20; mL
